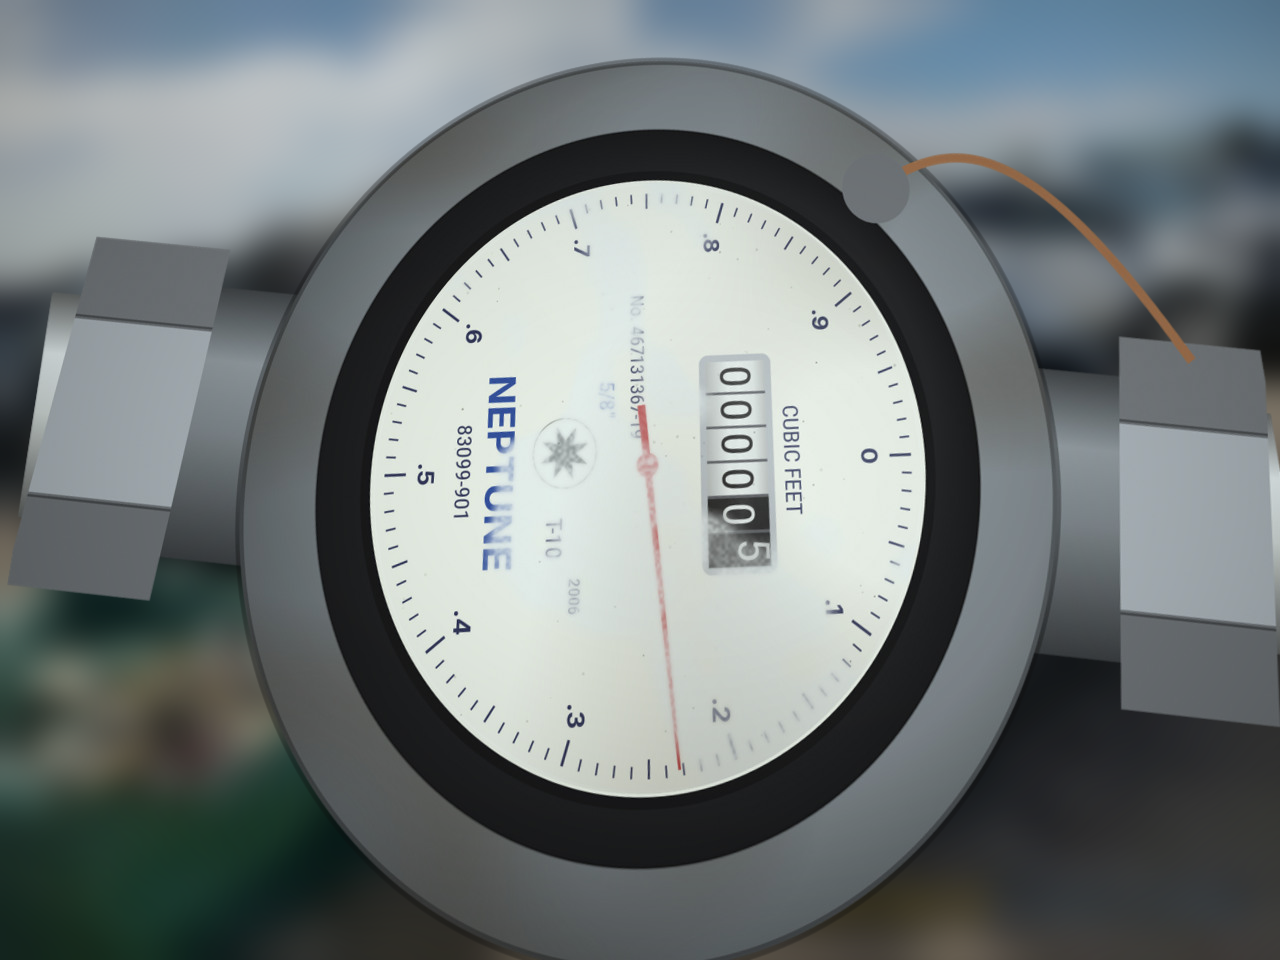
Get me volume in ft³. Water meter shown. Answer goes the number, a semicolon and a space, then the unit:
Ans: 5.23; ft³
